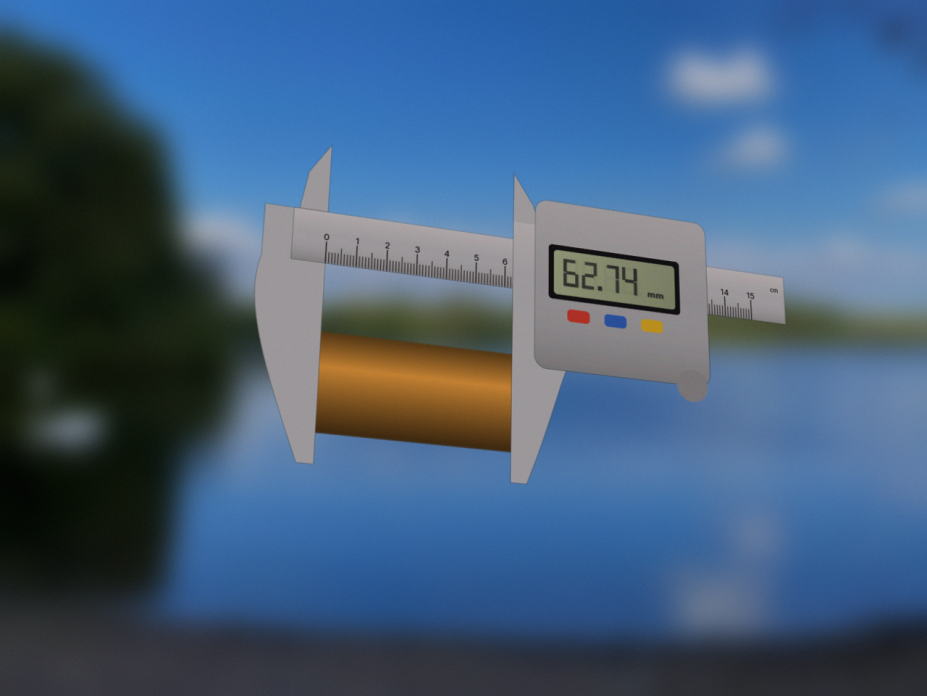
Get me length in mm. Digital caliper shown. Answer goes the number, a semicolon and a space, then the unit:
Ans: 62.74; mm
